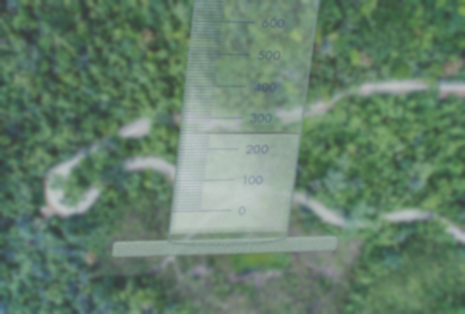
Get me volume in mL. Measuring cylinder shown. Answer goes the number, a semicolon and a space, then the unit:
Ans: 250; mL
